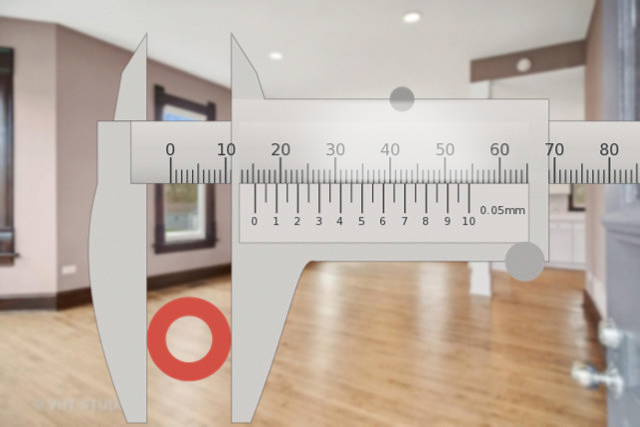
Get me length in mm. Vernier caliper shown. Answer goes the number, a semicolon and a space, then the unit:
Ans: 15.4; mm
